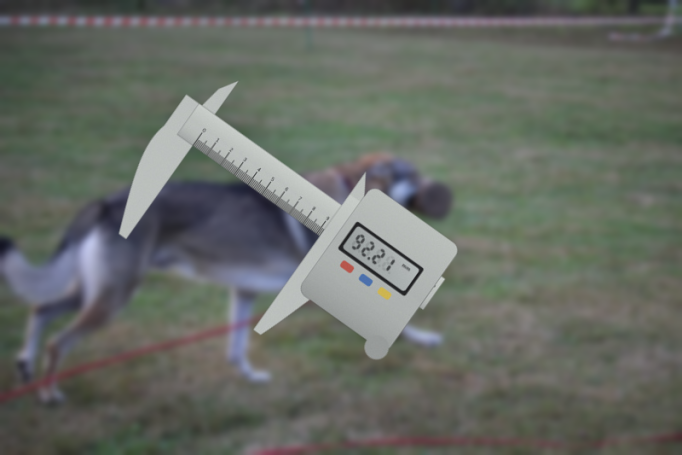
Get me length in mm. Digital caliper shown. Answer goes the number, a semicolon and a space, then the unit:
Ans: 92.21; mm
